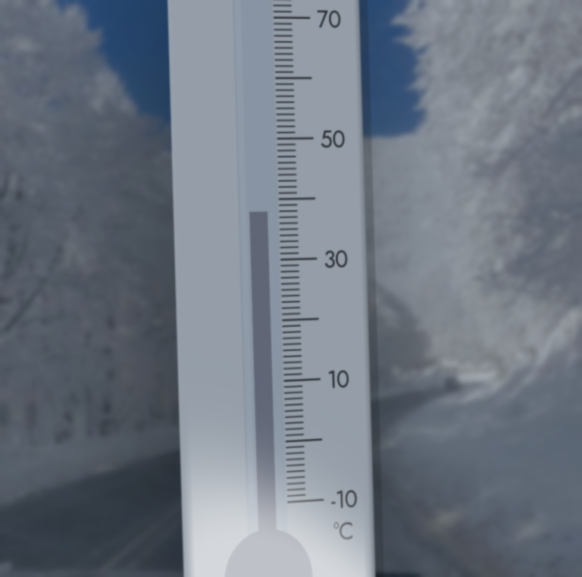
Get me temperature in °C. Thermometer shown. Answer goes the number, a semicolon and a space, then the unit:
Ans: 38; °C
